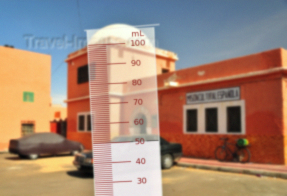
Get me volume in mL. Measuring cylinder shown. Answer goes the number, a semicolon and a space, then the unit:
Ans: 50; mL
